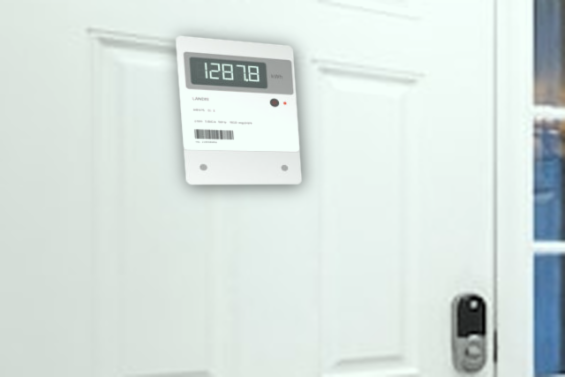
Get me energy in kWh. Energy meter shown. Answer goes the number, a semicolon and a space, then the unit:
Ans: 1287.8; kWh
